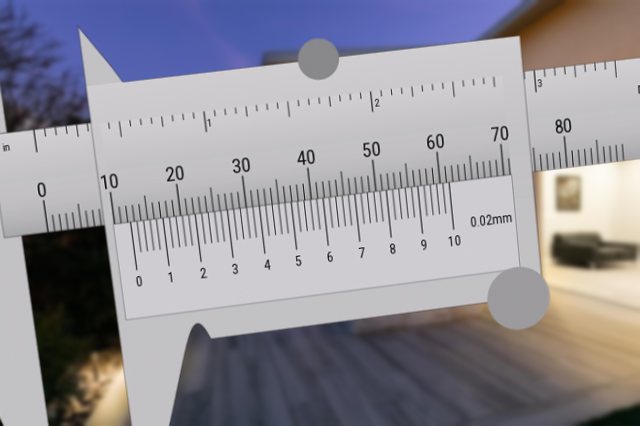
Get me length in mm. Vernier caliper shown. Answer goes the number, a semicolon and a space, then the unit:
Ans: 12.4; mm
